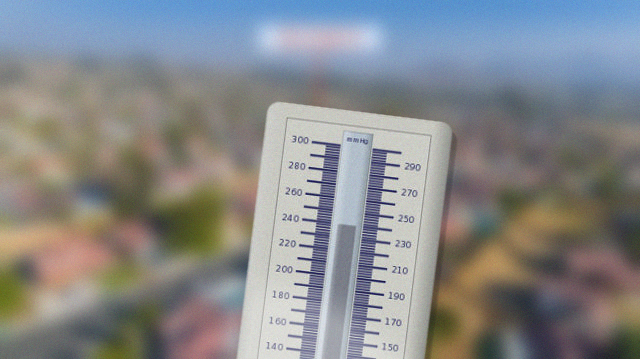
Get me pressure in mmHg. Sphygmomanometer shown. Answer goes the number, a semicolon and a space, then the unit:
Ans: 240; mmHg
